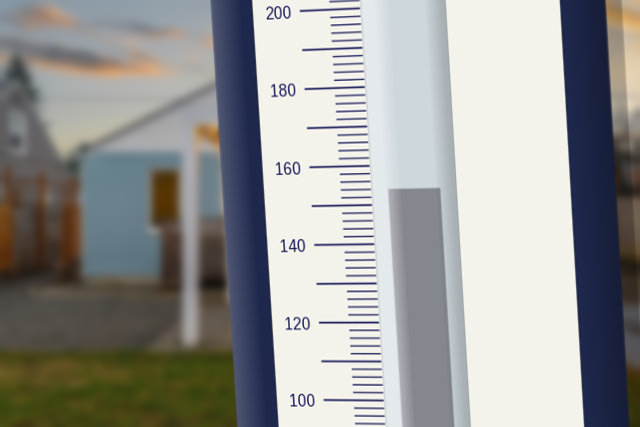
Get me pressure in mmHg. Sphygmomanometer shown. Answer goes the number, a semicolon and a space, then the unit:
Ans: 154; mmHg
